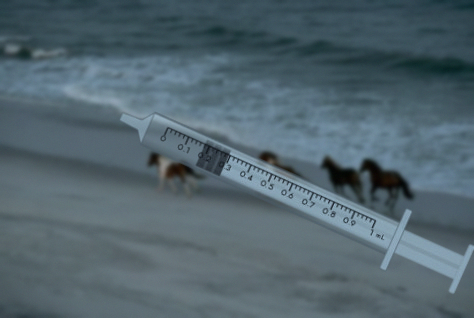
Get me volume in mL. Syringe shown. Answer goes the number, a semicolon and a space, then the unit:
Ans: 0.18; mL
